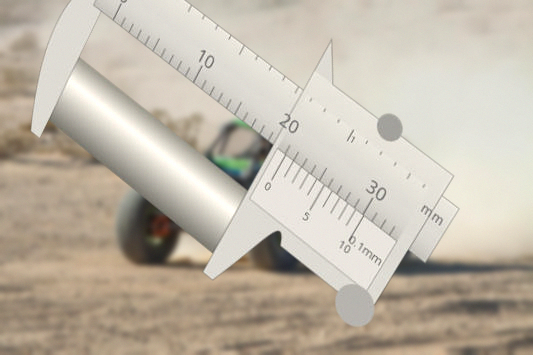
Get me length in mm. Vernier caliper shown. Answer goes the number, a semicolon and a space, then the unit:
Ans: 21.1; mm
